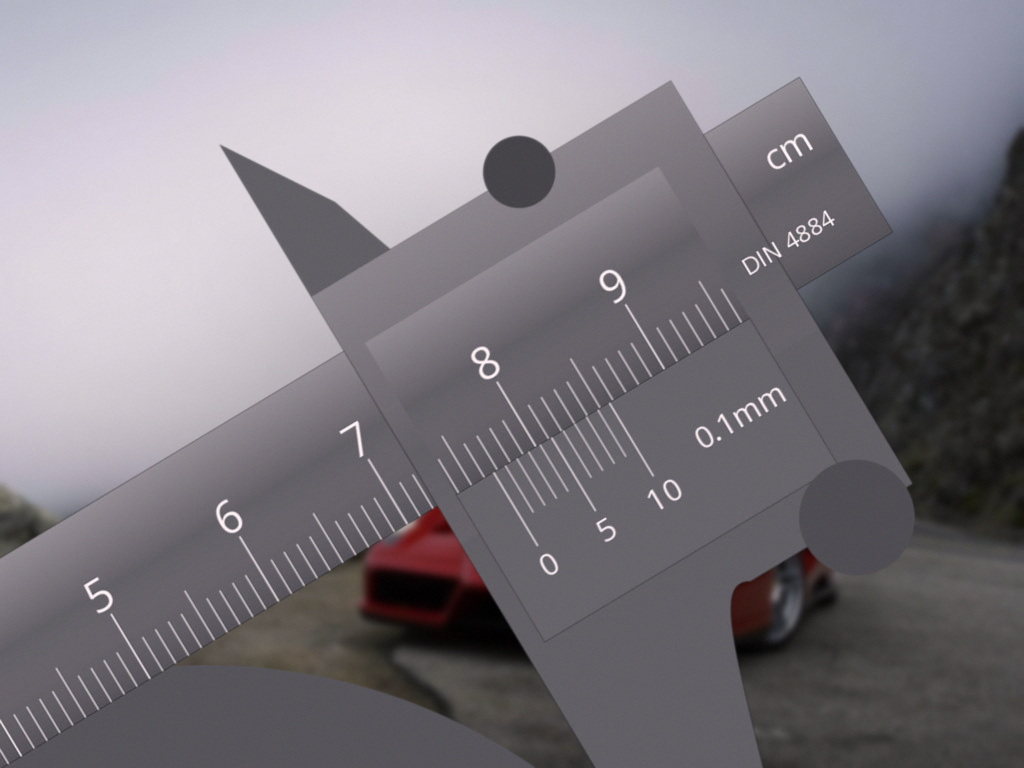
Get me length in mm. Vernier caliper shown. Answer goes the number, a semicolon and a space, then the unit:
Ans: 76.7; mm
